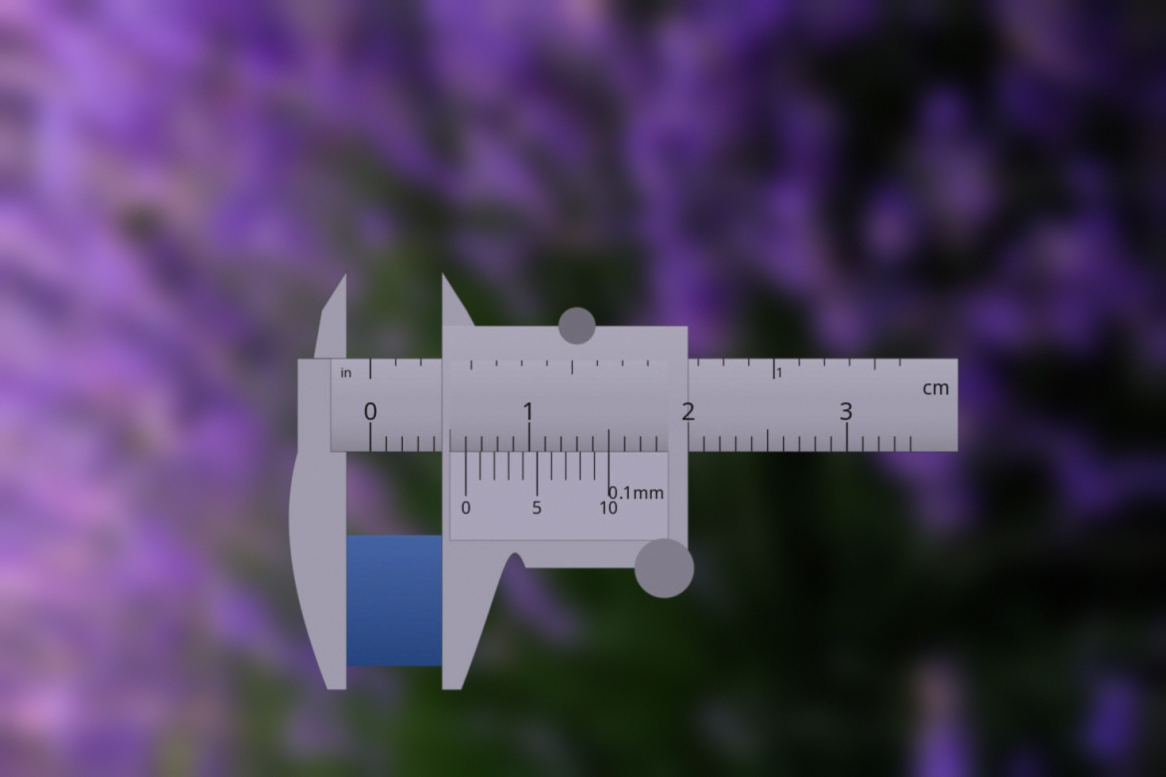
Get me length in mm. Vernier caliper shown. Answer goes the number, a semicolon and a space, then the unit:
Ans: 6.0; mm
